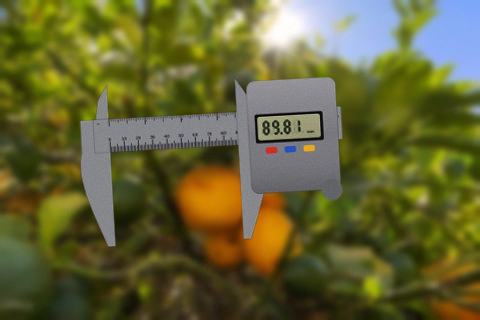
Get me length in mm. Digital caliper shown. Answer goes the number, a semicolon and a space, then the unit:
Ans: 89.81; mm
